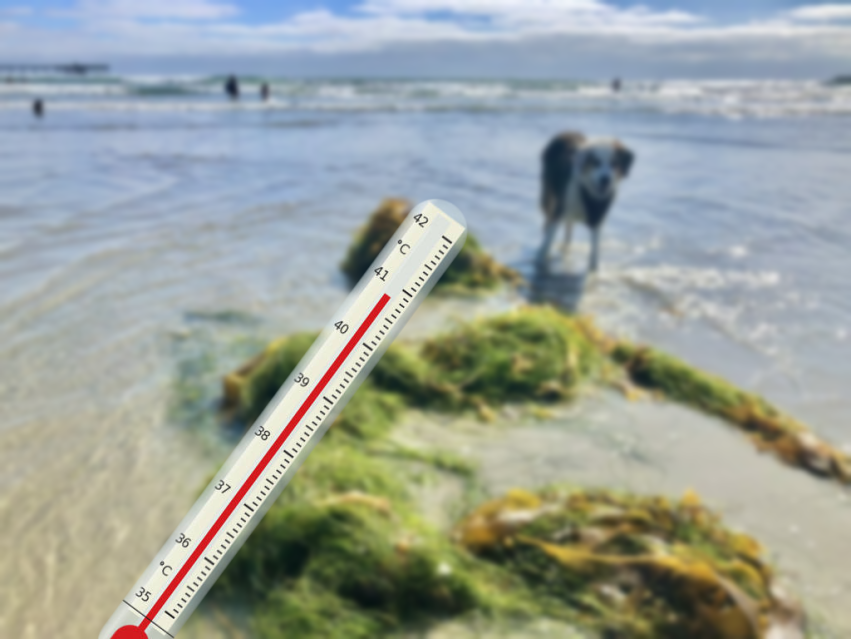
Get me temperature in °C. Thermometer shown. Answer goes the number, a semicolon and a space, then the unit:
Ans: 40.8; °C
